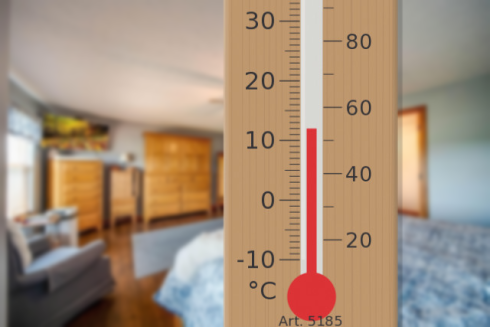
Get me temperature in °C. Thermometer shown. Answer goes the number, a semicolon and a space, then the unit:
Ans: 12; °C
